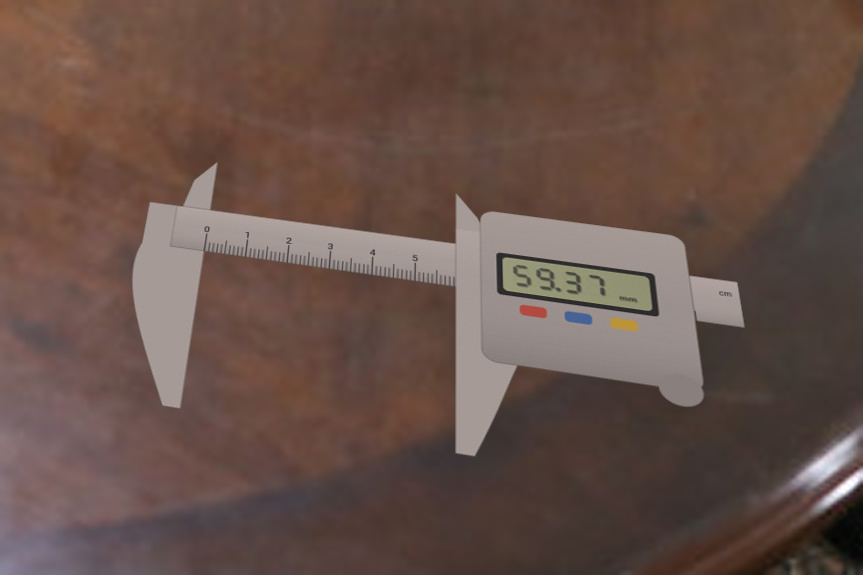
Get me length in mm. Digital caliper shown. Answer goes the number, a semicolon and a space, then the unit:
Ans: 59.37; mm
